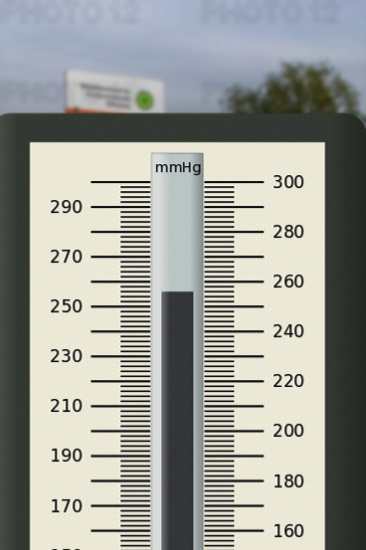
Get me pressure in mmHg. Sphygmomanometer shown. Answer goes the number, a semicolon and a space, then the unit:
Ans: 256; mmHg
